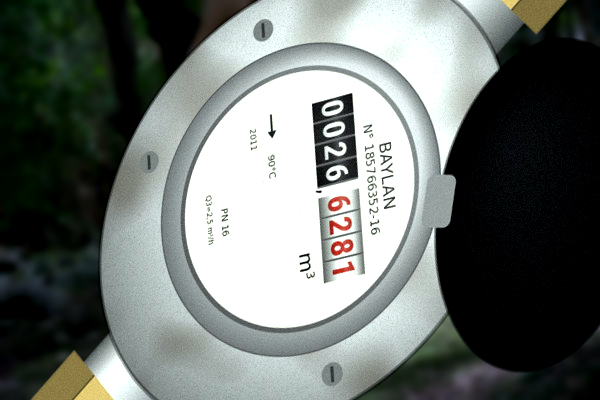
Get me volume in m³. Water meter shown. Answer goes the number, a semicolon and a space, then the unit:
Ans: 26.6281; m³
